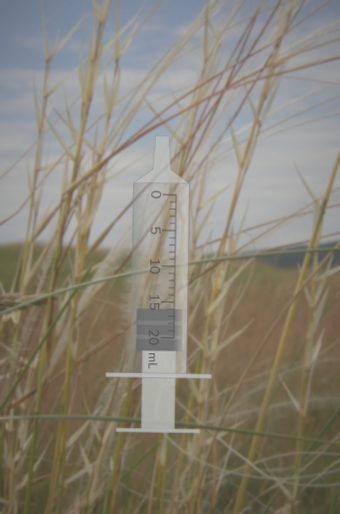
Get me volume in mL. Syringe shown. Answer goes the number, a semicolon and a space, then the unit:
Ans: 16; mL
